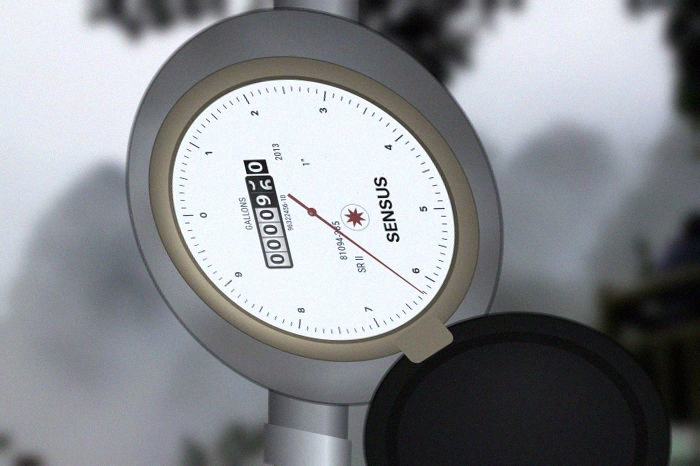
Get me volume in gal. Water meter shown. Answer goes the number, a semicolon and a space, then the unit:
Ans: 956.2; gal
